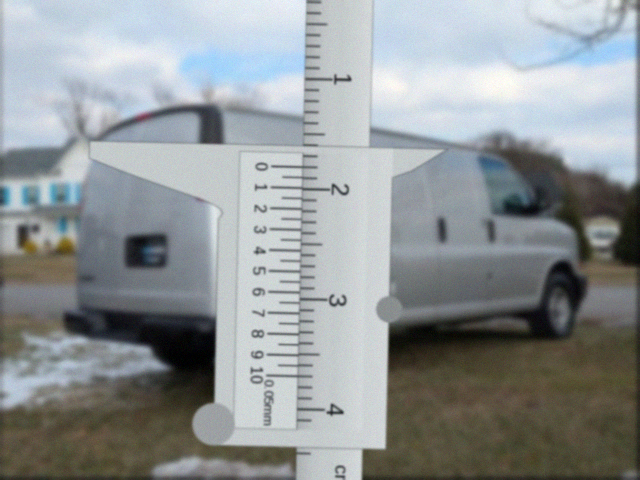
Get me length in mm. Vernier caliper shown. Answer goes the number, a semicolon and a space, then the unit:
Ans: 18.0; mm
